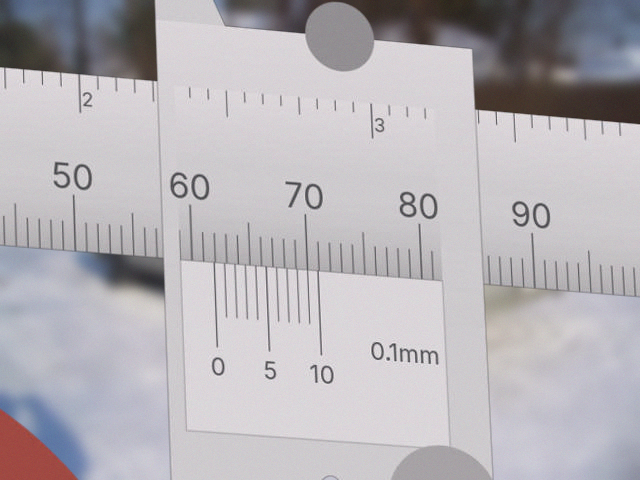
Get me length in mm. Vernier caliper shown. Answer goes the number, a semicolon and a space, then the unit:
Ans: 61.9; mm
